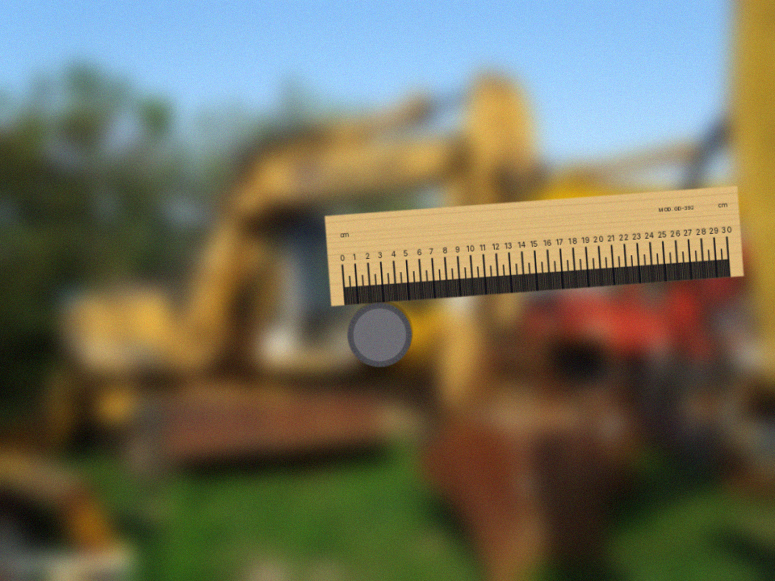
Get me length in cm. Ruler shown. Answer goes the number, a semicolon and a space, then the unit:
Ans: 5; cm
